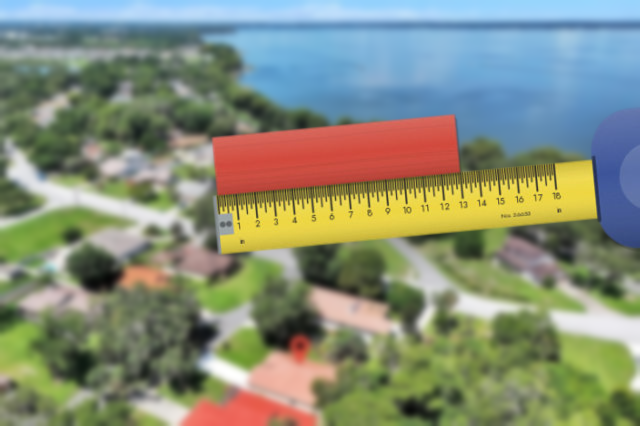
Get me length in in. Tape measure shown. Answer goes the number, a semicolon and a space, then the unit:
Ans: 13; in
